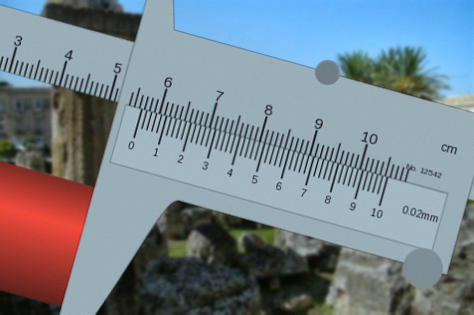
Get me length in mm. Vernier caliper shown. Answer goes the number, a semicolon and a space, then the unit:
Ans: 56.5; mm
